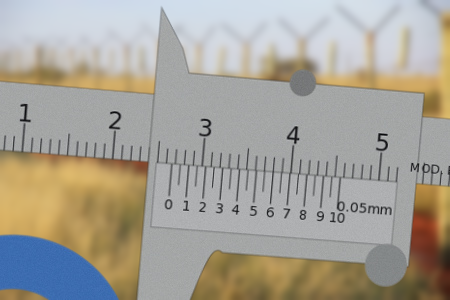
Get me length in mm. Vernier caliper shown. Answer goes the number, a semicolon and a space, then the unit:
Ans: 26.6; mm
